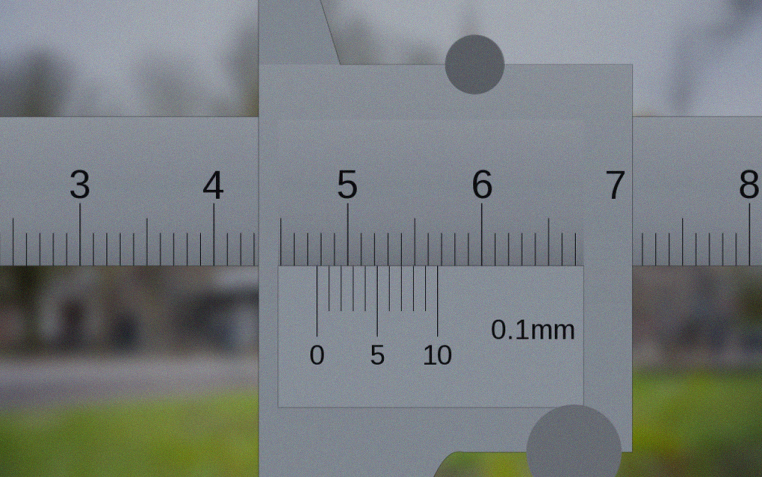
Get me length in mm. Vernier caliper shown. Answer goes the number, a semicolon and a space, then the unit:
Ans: 47.7; mm
